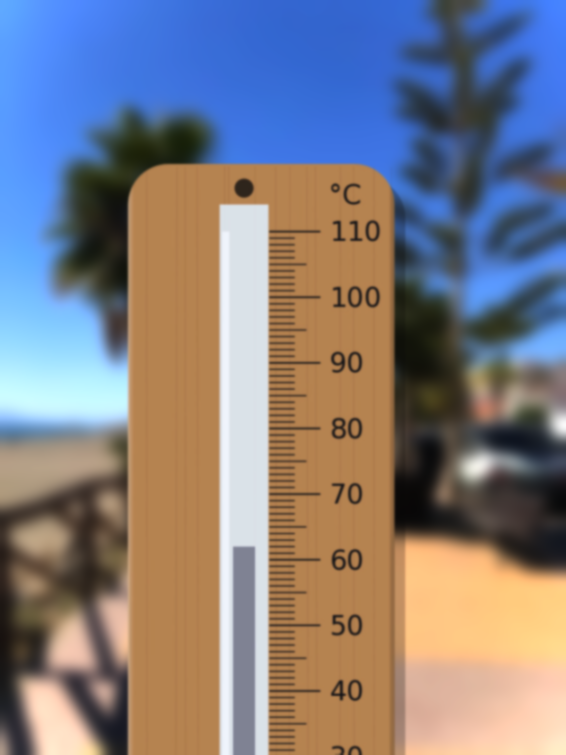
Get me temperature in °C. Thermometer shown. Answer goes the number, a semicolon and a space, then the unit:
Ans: 62; °C
